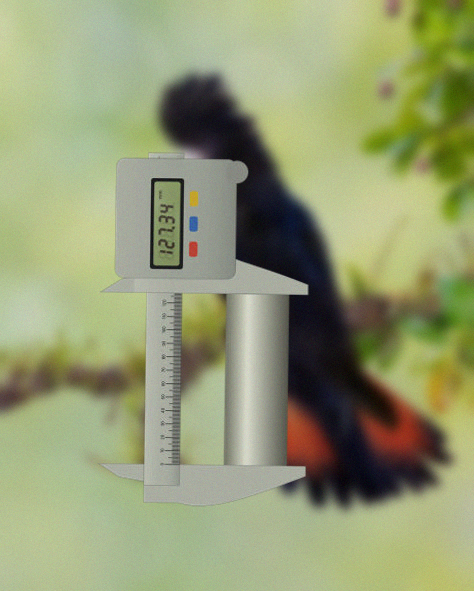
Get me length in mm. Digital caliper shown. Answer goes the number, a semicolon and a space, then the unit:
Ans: 127.34; mm
